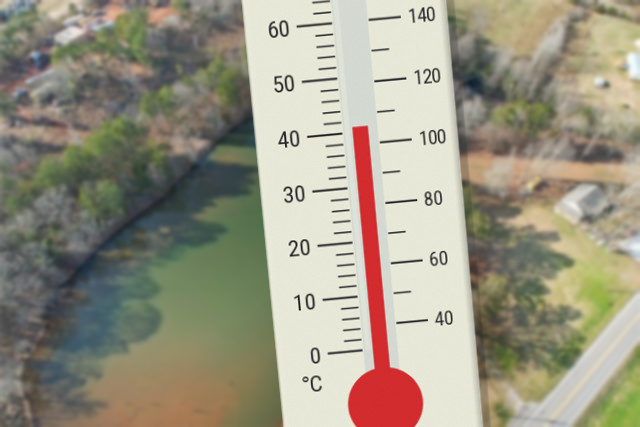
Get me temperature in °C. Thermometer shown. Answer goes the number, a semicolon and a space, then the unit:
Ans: 41; °C
